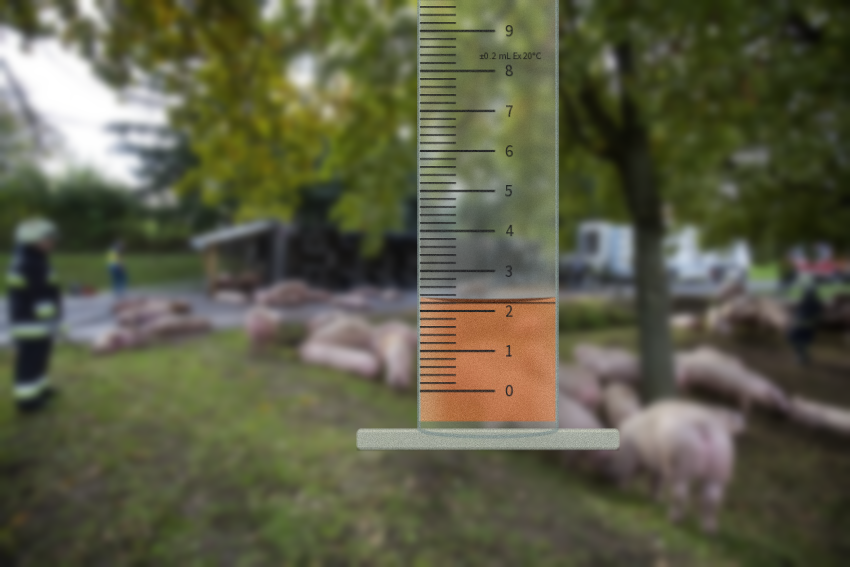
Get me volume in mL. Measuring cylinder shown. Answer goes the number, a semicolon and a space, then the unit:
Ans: 2.2; mL
